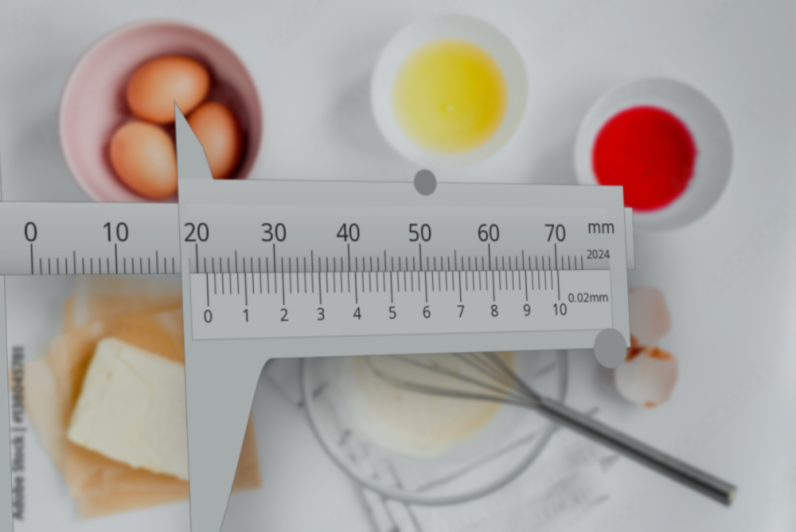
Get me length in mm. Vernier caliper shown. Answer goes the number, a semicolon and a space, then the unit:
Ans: 21.2; mm
